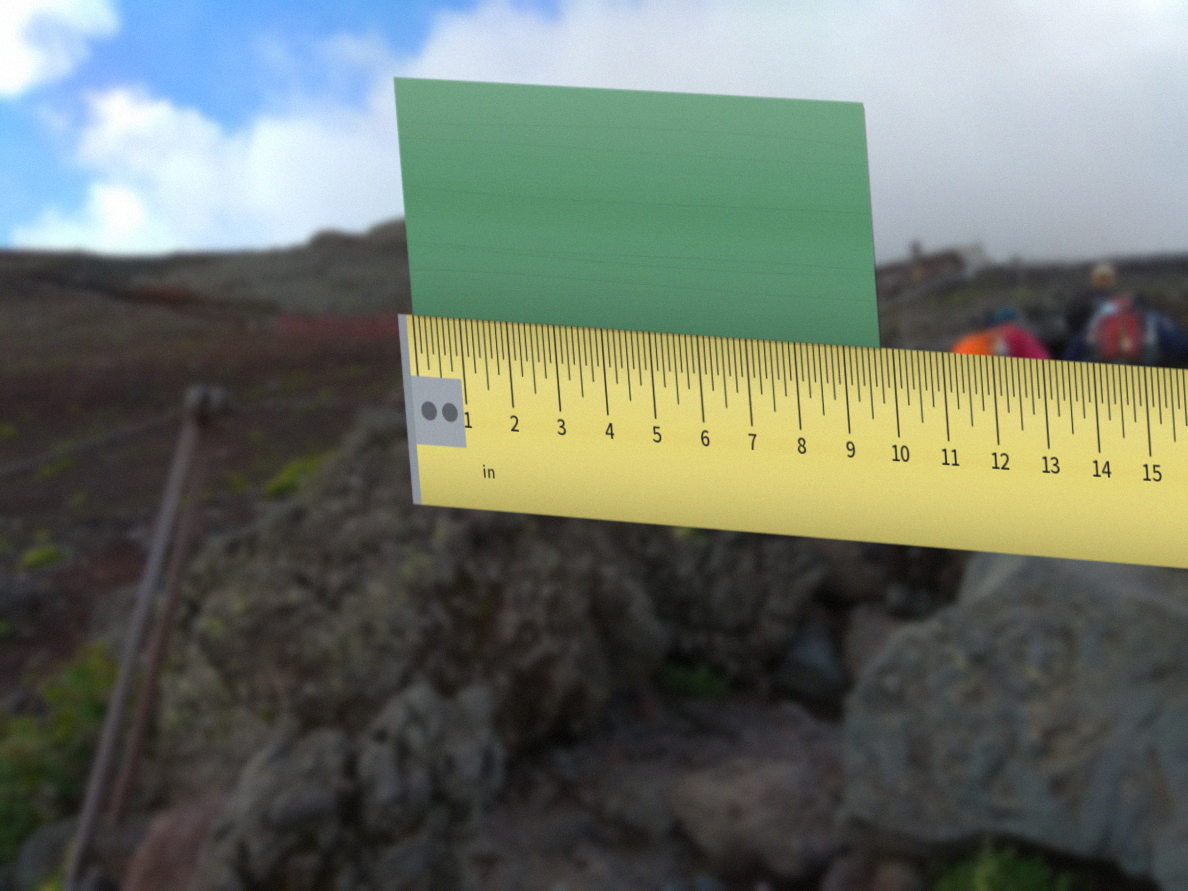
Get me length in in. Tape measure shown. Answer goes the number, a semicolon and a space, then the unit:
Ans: 9.75; in
